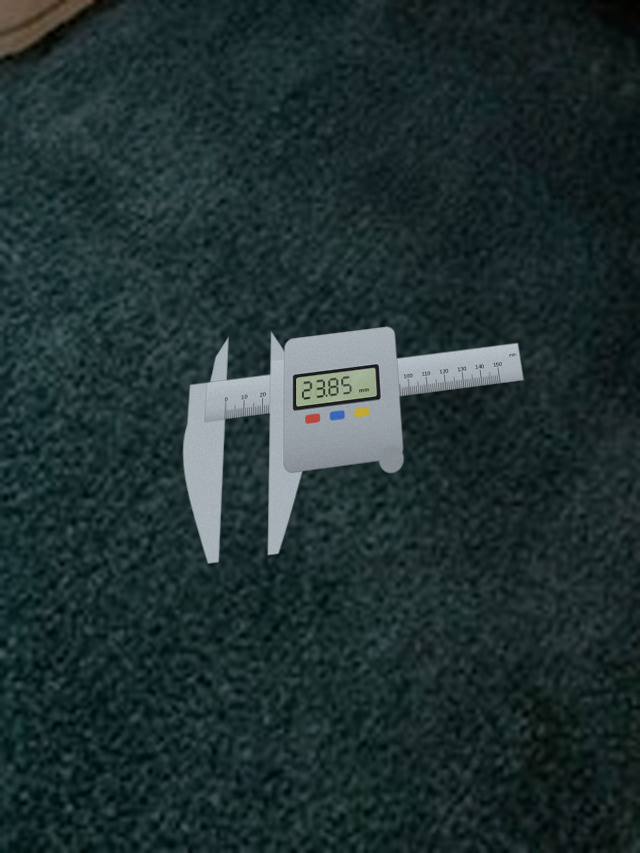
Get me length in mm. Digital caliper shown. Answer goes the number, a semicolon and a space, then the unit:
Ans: 23.85; mm
